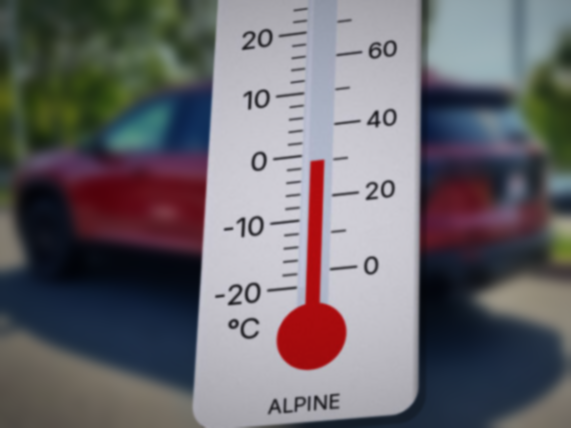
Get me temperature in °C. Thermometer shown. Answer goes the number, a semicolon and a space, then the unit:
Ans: -1; °C
